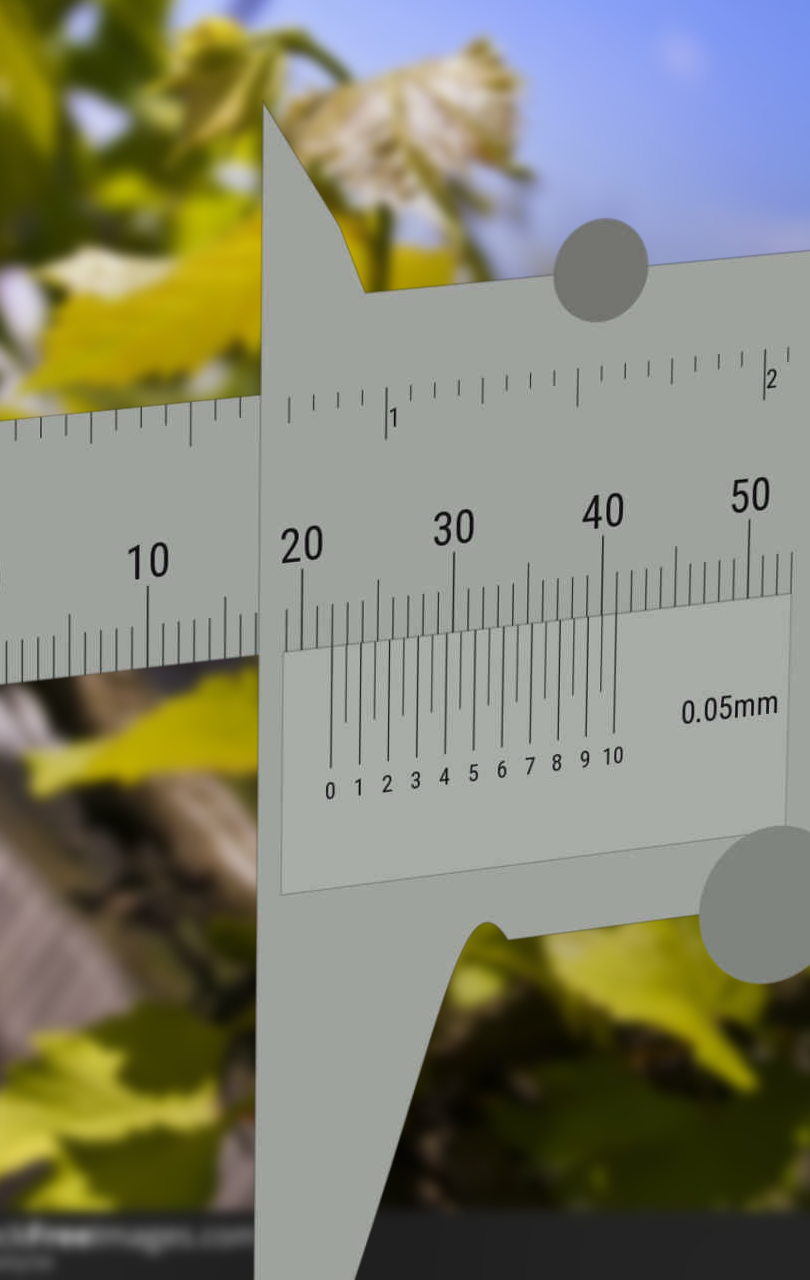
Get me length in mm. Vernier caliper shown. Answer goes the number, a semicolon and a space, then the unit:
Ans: 22.0; mm
